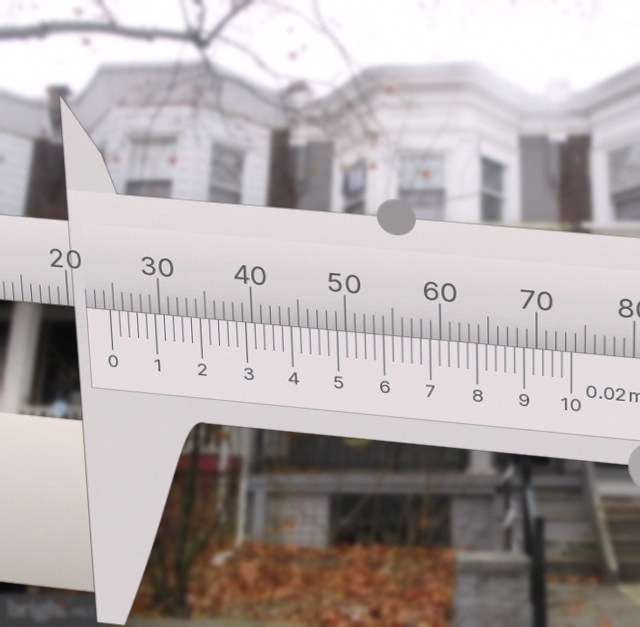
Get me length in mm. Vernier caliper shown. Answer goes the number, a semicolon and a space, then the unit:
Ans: 24.6; mm
